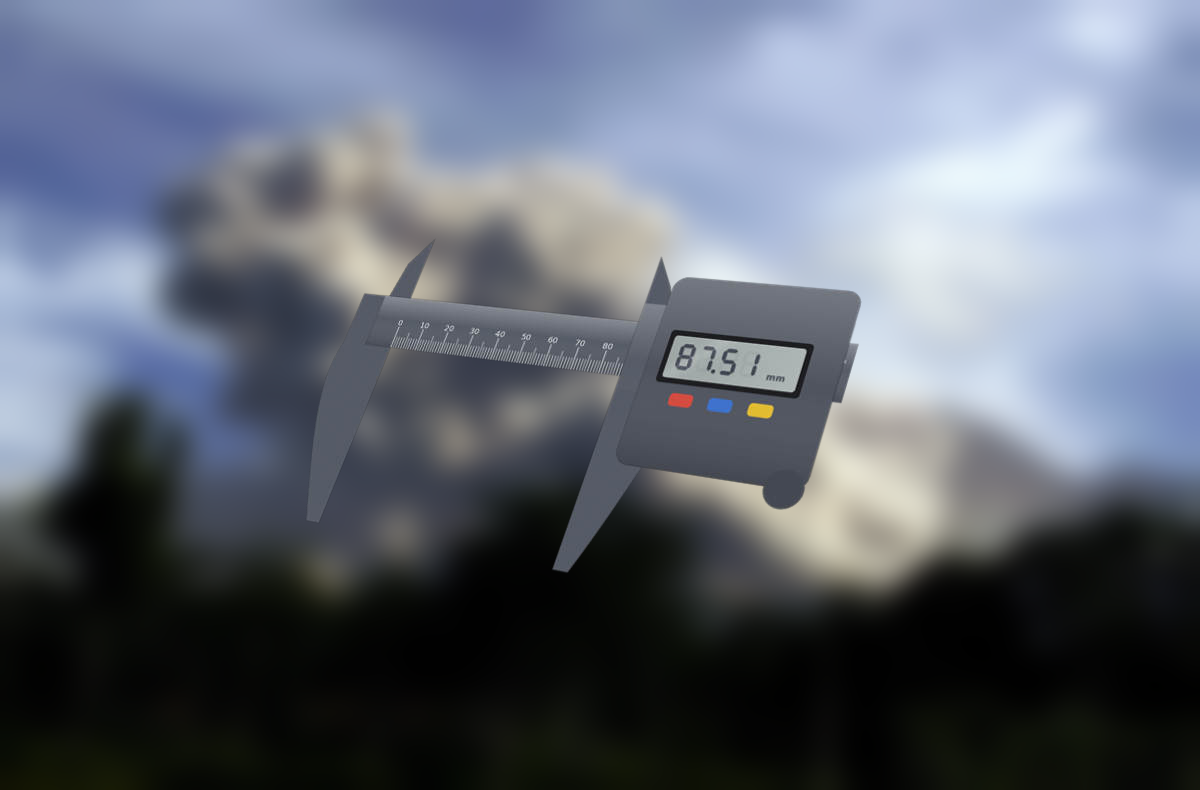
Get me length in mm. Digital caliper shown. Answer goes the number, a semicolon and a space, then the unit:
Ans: 87.51; mm
